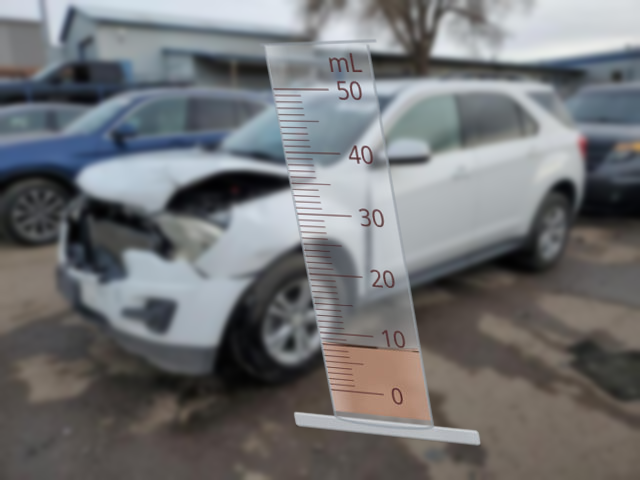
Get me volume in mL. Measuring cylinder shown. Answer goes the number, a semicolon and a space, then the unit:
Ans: 8; mL
